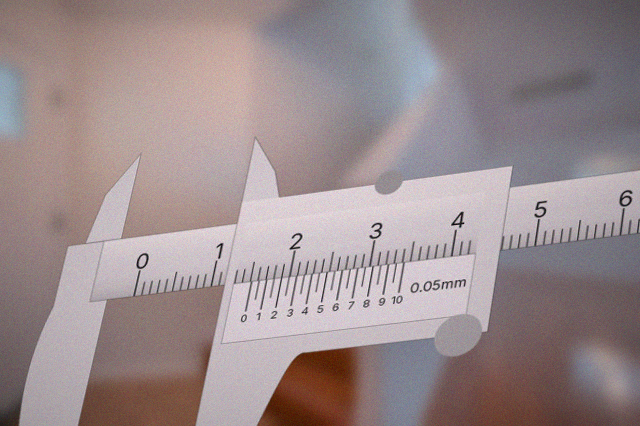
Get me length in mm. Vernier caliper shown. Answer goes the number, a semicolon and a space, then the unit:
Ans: 15.2; mm
